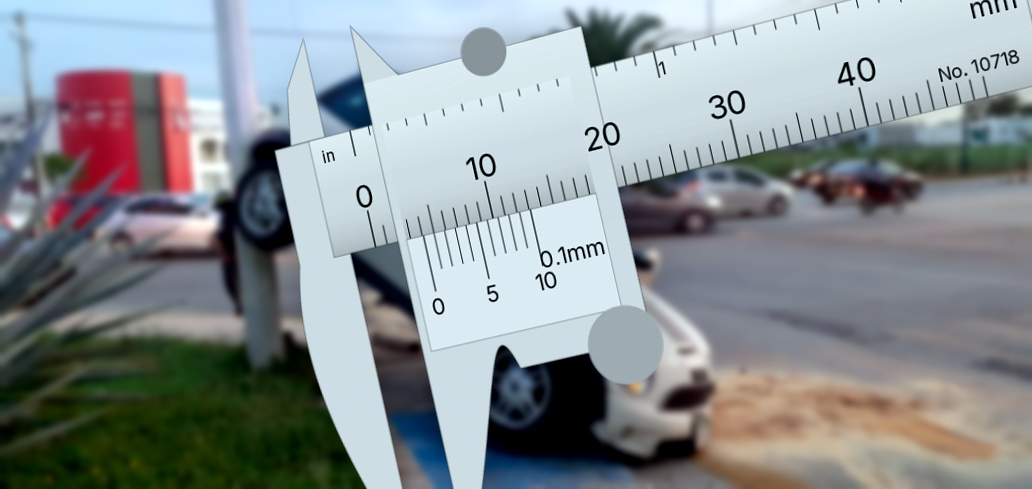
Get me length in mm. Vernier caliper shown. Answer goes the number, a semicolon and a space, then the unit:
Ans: 4.1; mm
